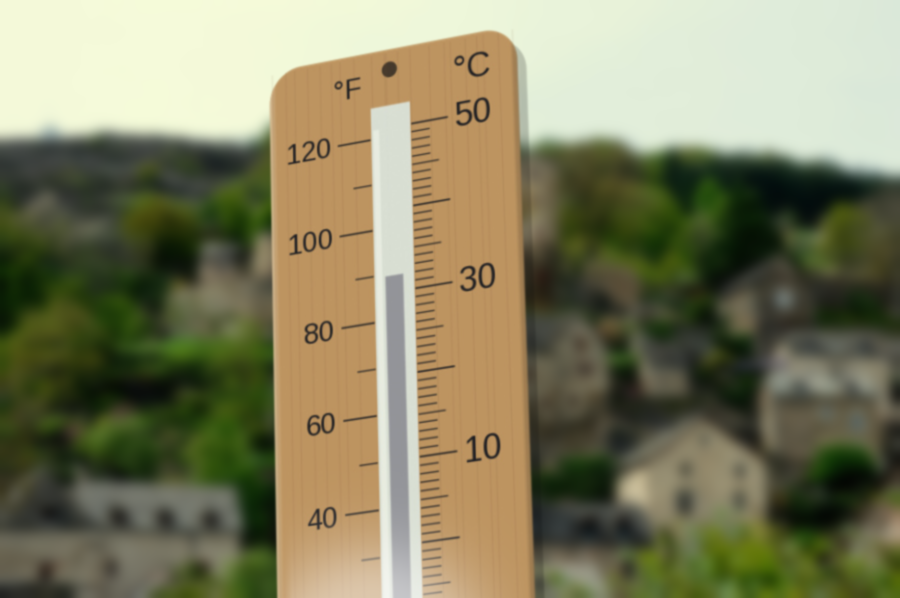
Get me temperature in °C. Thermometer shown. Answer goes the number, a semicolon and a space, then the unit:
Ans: 32; °C
